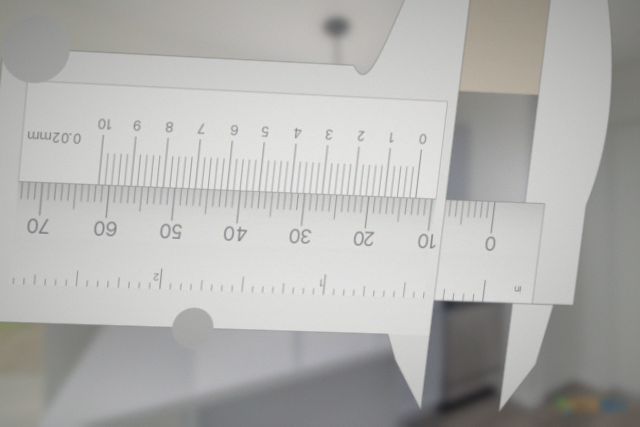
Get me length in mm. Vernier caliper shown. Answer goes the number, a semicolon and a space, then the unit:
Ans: 12.6; mm
